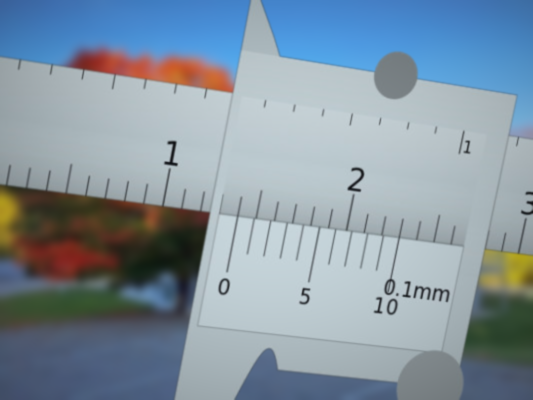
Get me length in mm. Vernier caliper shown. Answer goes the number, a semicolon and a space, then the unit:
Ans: 14.0; mm
